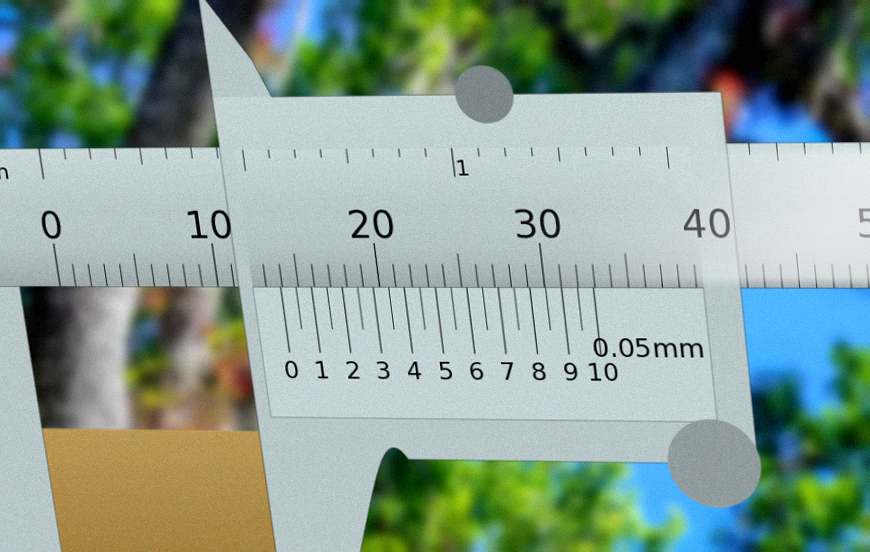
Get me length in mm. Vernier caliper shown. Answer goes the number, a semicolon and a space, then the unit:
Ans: 13.9; mm
